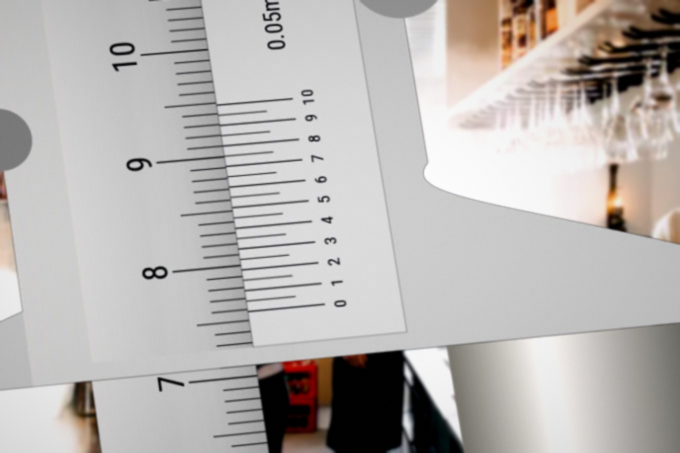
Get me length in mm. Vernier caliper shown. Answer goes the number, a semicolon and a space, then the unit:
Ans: 75.8; mm
